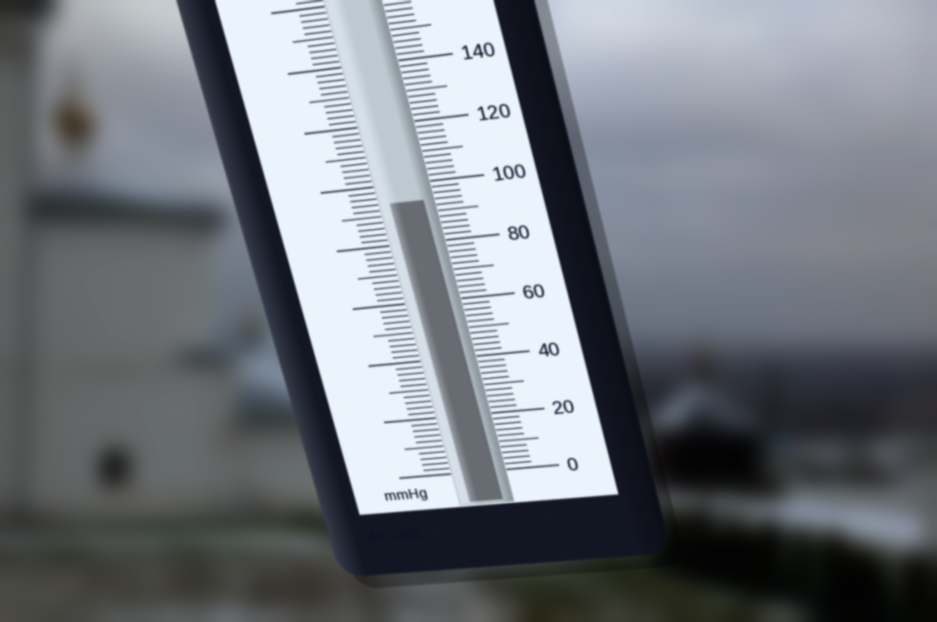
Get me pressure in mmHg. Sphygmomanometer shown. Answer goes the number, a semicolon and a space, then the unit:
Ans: 94; mmHg
